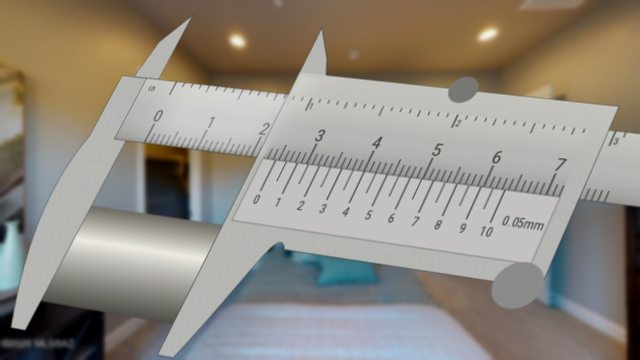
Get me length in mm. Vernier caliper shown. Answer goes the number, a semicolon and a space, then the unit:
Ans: 24.5; mm
